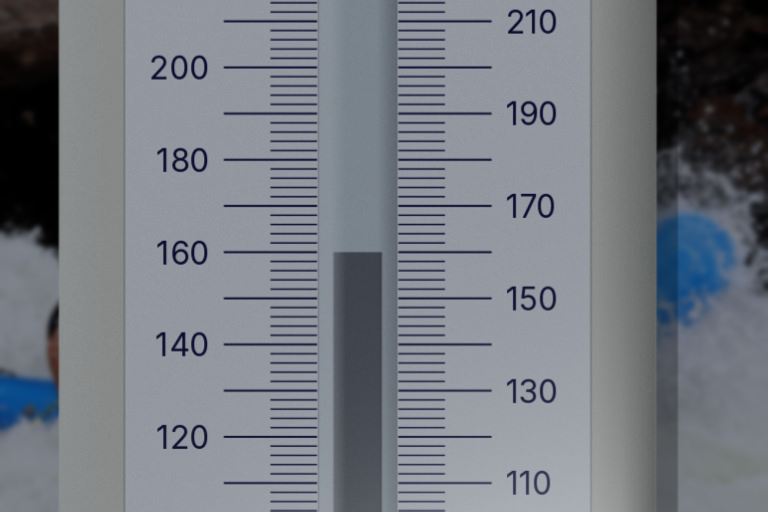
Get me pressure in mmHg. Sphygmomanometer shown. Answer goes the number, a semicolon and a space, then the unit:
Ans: 160; mmHg
